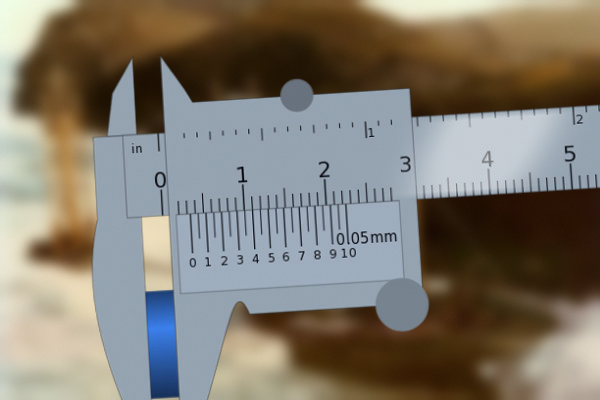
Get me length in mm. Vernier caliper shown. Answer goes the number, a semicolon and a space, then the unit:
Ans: 3.4; mm
